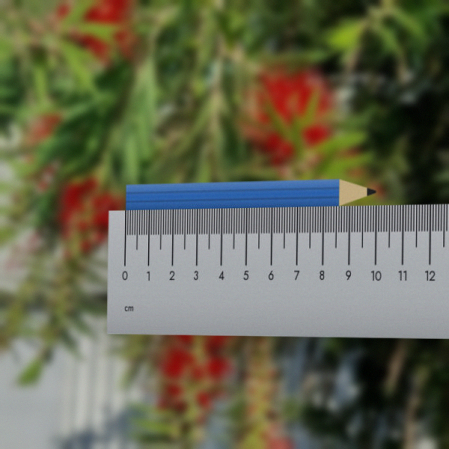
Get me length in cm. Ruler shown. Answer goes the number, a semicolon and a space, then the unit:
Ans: 10; cm
